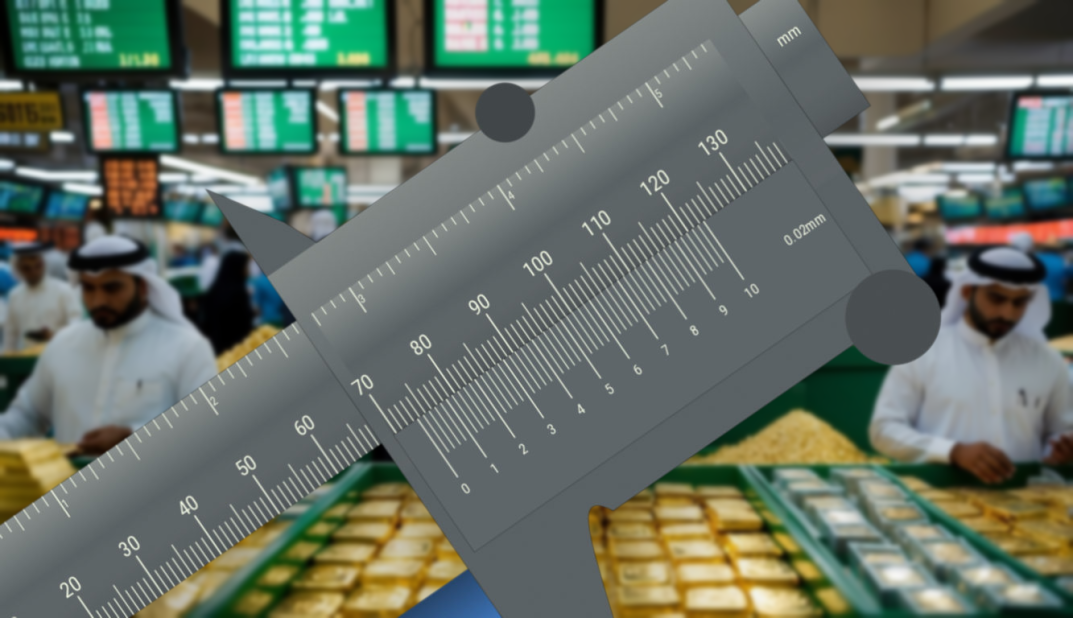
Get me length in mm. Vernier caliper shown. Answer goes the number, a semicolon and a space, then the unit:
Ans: 73.6; mm
